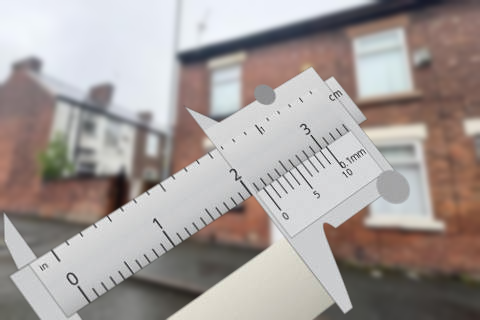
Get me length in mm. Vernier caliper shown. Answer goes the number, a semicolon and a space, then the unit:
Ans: 21.6; mm
